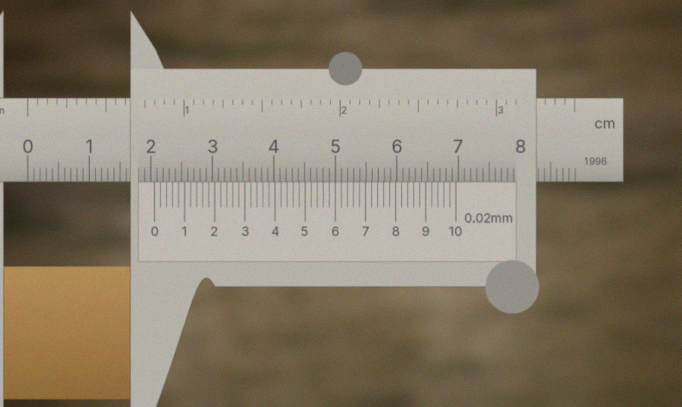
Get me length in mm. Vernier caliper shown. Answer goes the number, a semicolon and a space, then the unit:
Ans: 20.6; mm
